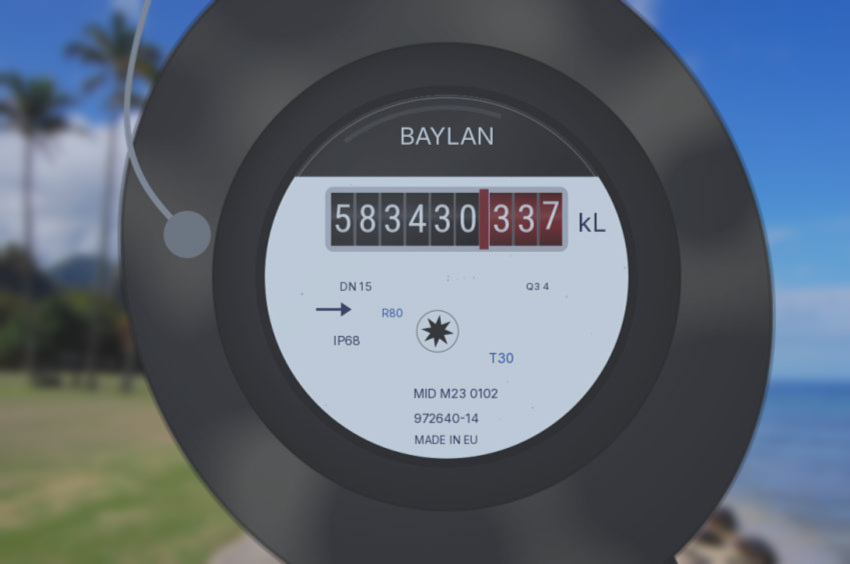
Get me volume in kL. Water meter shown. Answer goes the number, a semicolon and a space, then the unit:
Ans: 583430.337; kL
